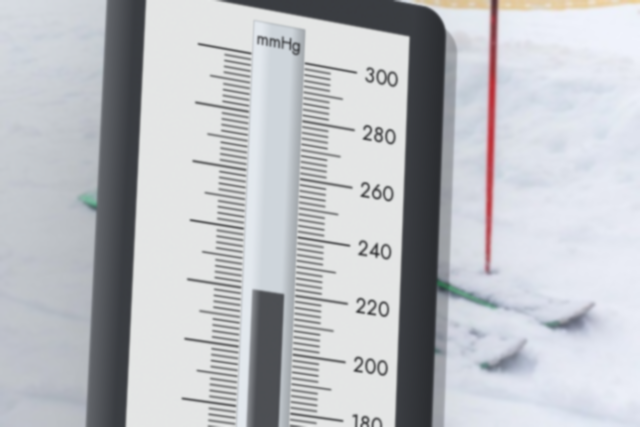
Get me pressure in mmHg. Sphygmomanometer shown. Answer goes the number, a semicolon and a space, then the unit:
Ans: 220; mmHg
